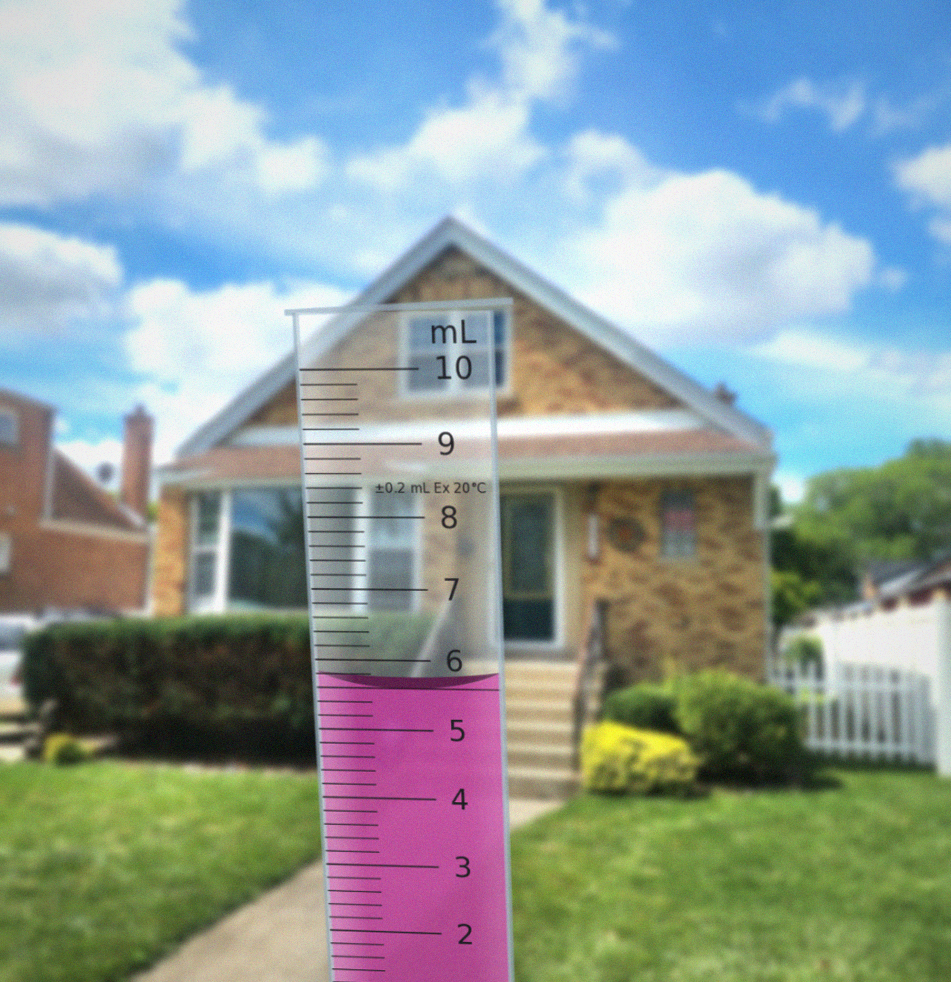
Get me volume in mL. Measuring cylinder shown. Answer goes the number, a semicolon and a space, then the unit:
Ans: 5.6; mL
